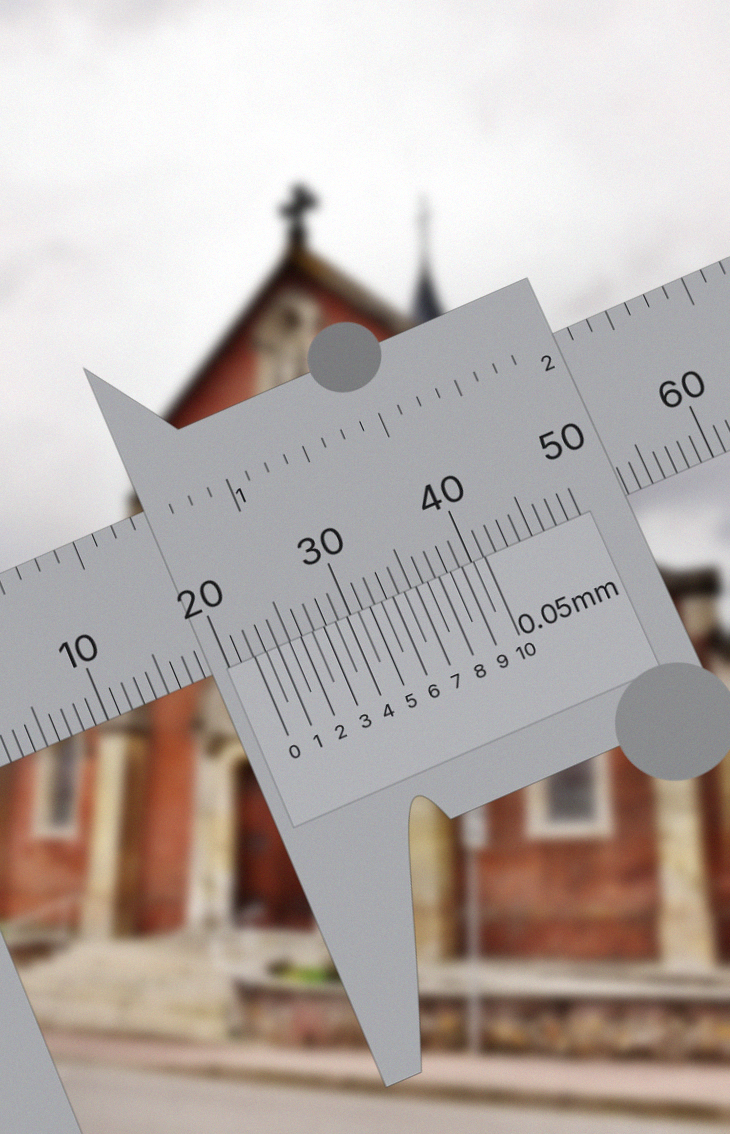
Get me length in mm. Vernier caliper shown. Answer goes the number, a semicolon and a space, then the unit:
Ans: 22.1; mm
